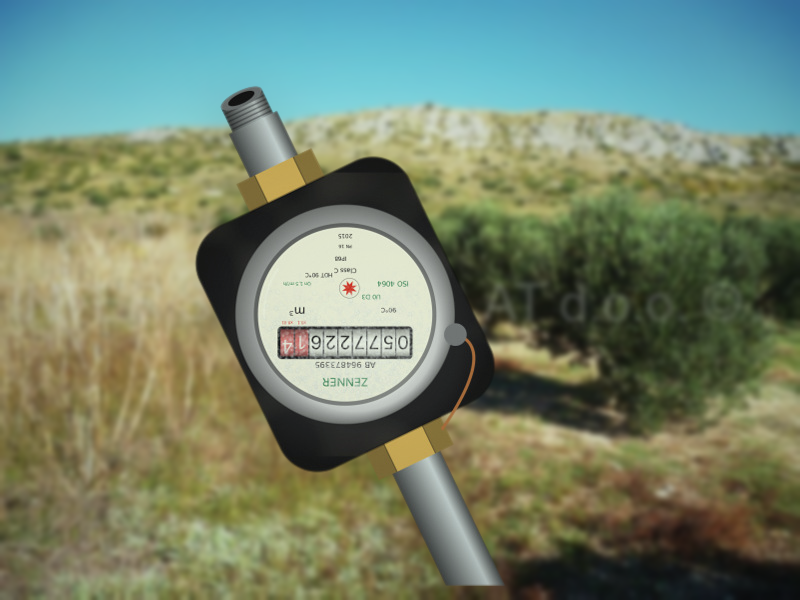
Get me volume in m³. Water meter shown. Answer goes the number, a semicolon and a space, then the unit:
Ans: 577226.14; m³
